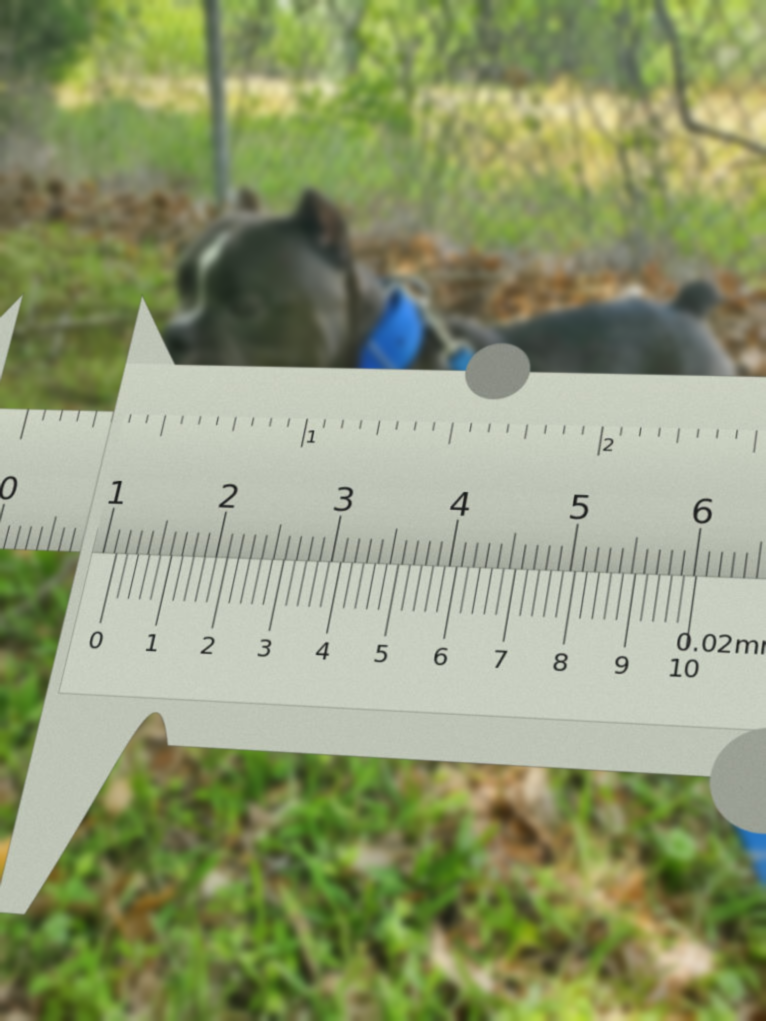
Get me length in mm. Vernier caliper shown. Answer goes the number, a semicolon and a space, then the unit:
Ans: 11.2; mm
